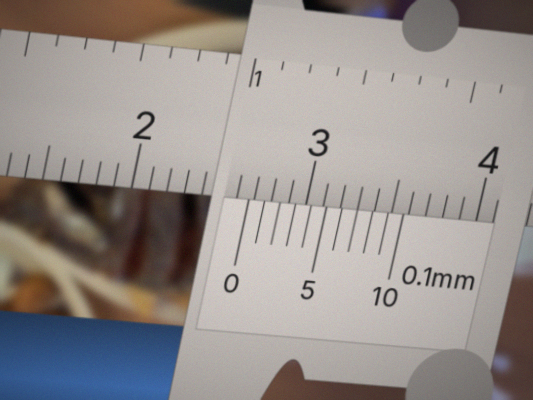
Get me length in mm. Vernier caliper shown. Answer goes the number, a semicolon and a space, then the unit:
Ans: 26.7; mm
